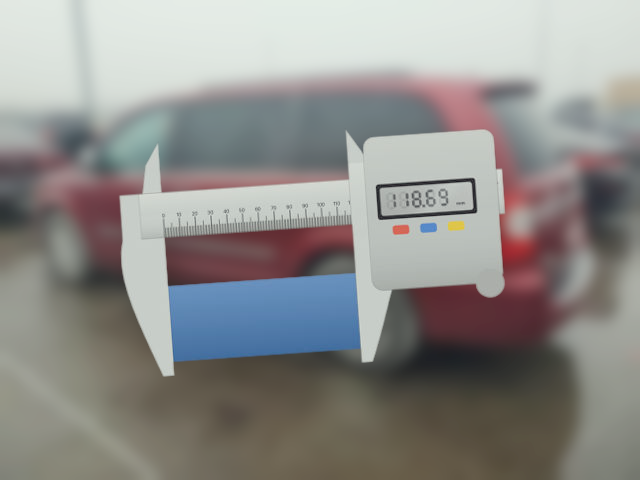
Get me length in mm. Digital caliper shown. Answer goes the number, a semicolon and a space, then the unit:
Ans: 118.69; mm
